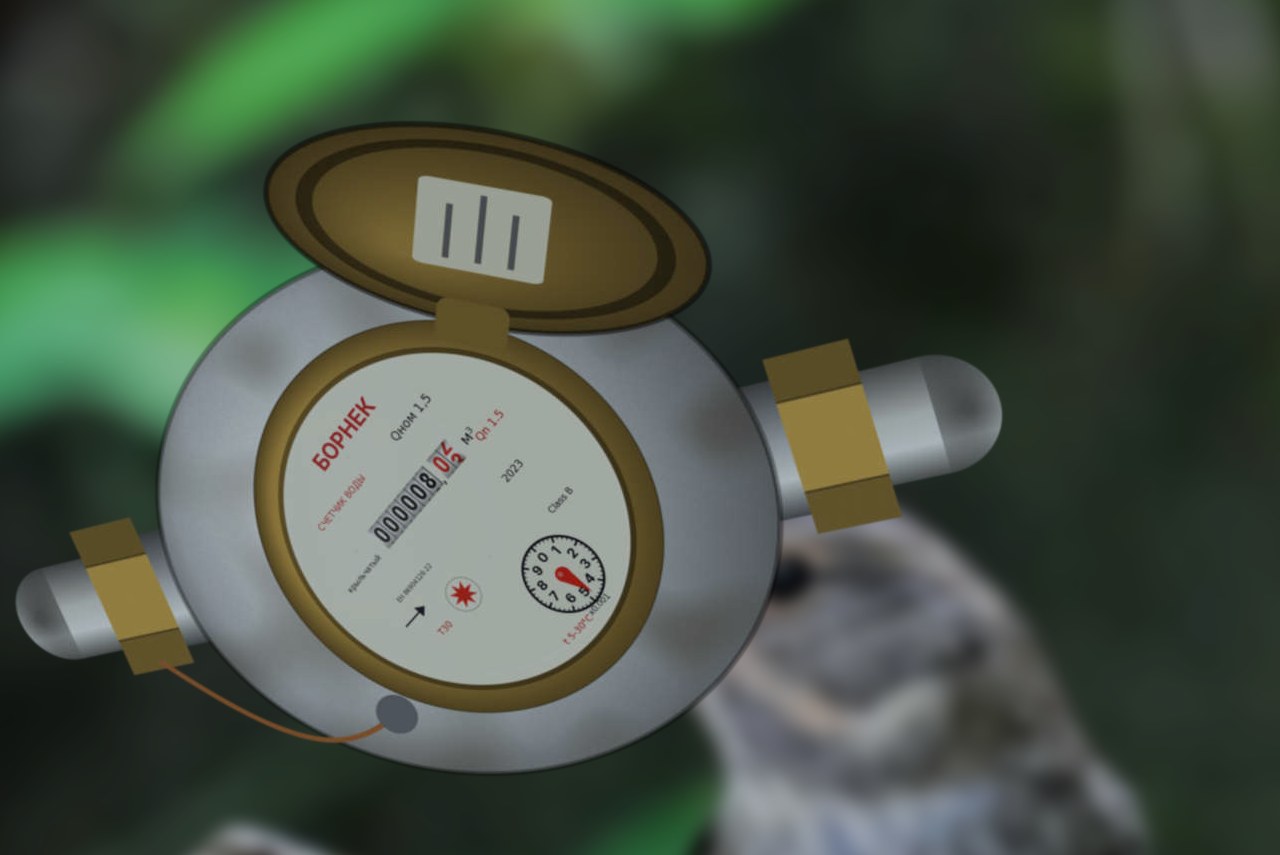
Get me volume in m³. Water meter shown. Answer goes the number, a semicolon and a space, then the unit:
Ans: 8.024; m³
